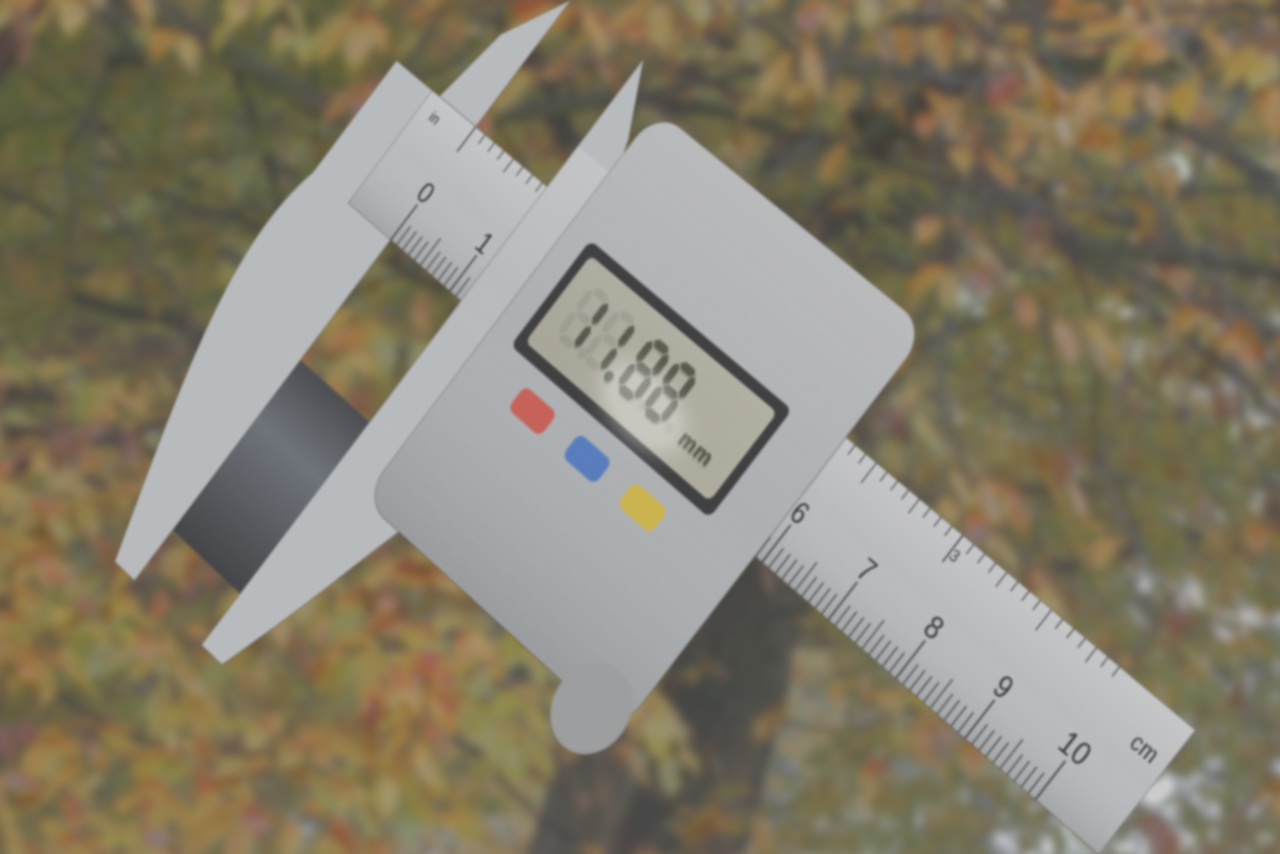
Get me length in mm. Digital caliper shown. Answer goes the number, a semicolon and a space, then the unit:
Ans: 11.88; mm
